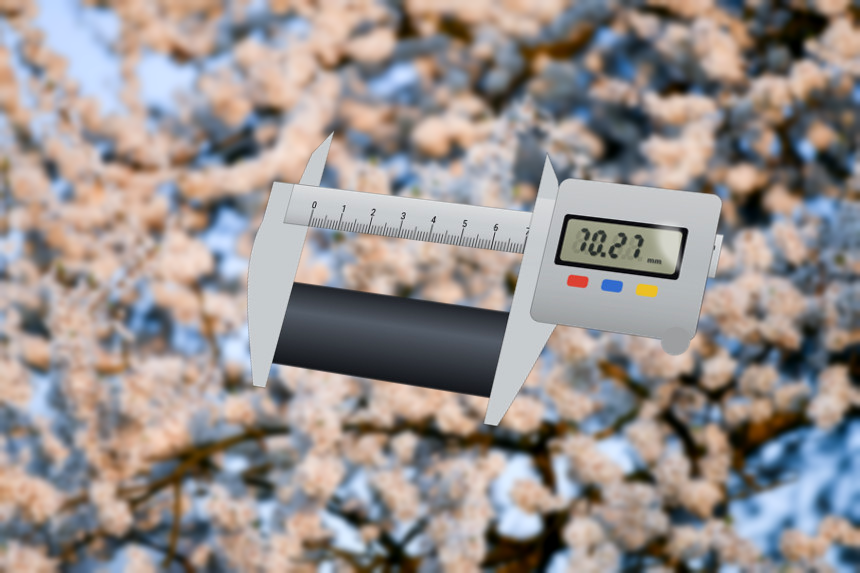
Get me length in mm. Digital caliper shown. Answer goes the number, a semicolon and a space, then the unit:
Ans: 70.27; mm
